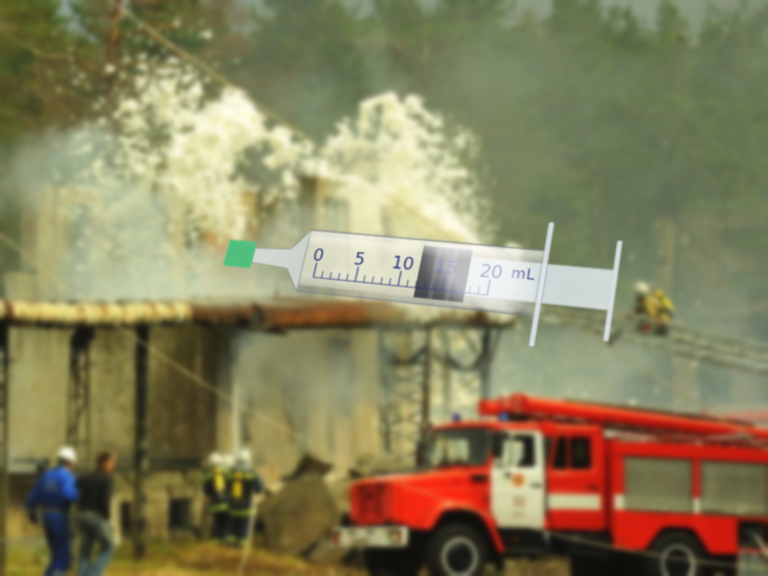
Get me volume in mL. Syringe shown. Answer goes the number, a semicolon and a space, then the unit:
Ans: 12; mL
